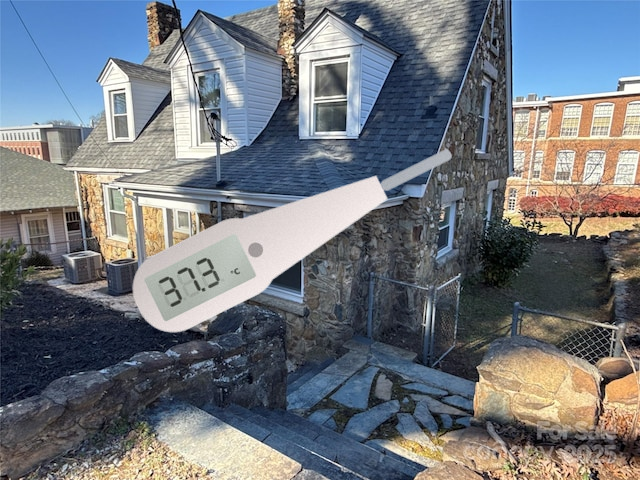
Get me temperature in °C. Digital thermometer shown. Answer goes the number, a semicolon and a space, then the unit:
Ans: 37.3; °C
